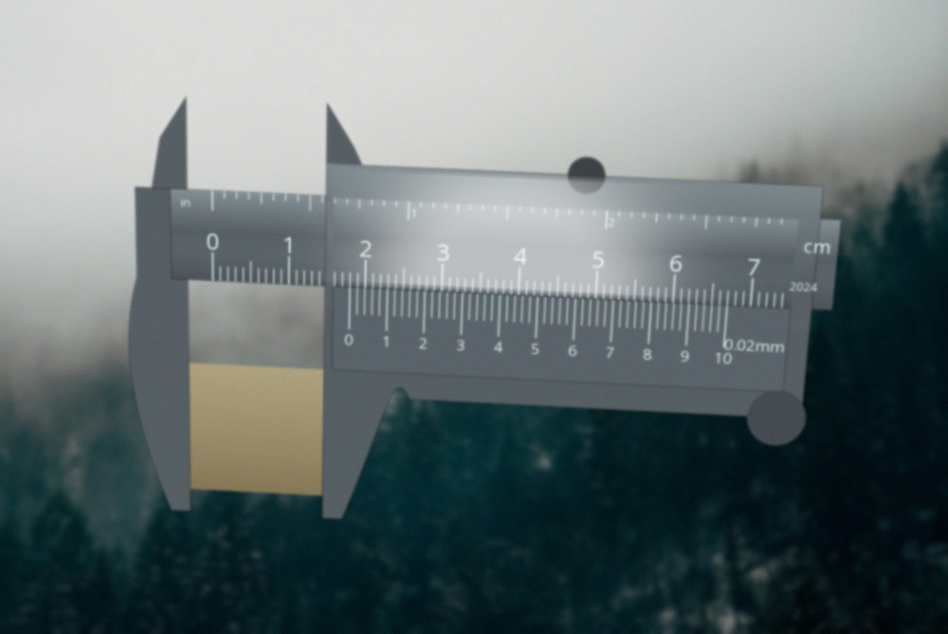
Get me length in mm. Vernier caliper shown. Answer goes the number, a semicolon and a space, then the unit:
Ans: 18.0; mm
